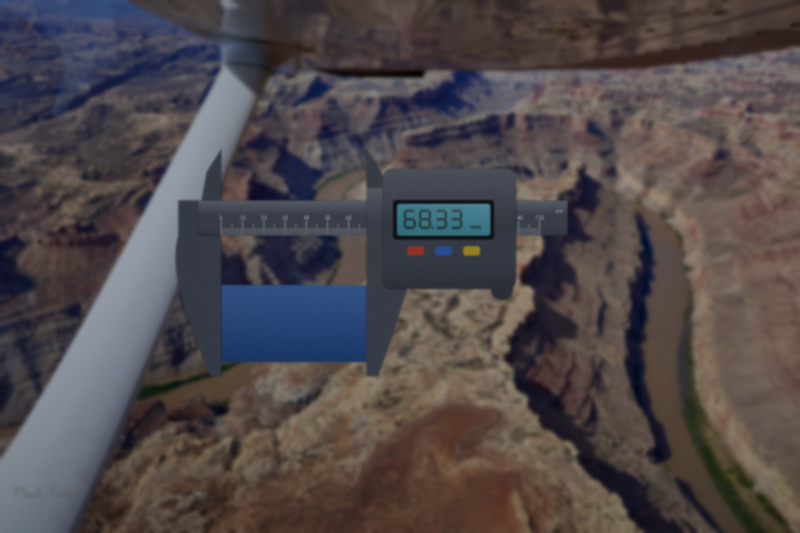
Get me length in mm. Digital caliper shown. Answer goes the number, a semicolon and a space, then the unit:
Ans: 68.33; mm
